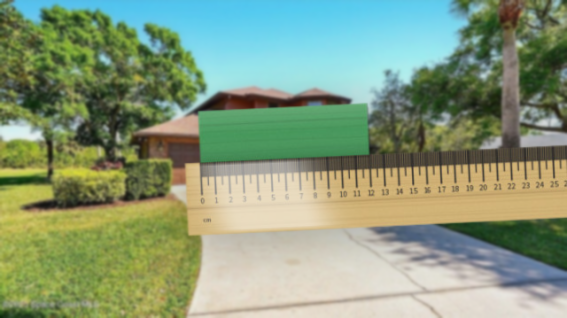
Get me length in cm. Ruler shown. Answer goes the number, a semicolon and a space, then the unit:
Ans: 12; cm
